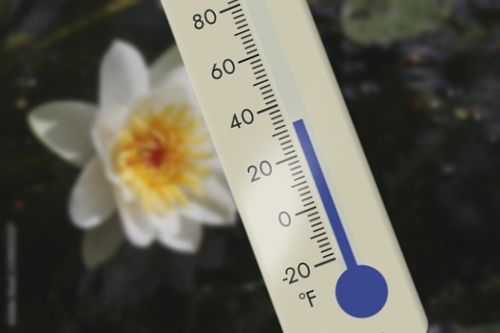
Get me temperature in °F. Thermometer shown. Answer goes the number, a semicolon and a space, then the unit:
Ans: 32; °F
